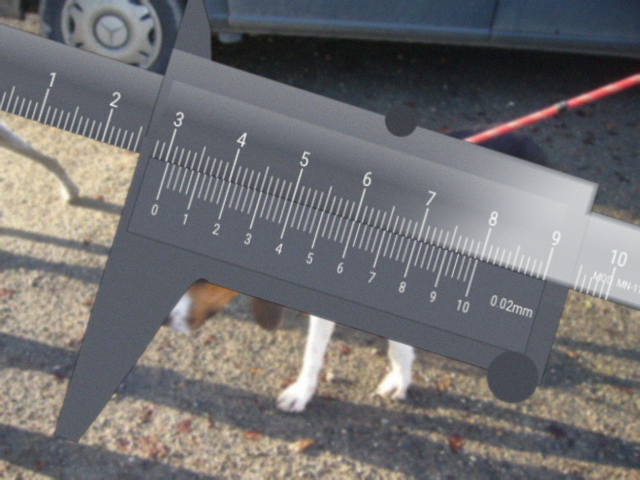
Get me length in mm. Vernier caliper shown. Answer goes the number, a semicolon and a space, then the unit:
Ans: 30.4; mm
